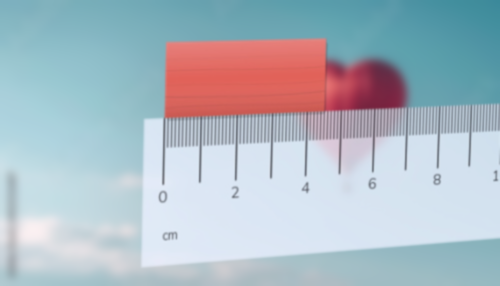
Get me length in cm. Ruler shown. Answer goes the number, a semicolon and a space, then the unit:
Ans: 4.5; cm
